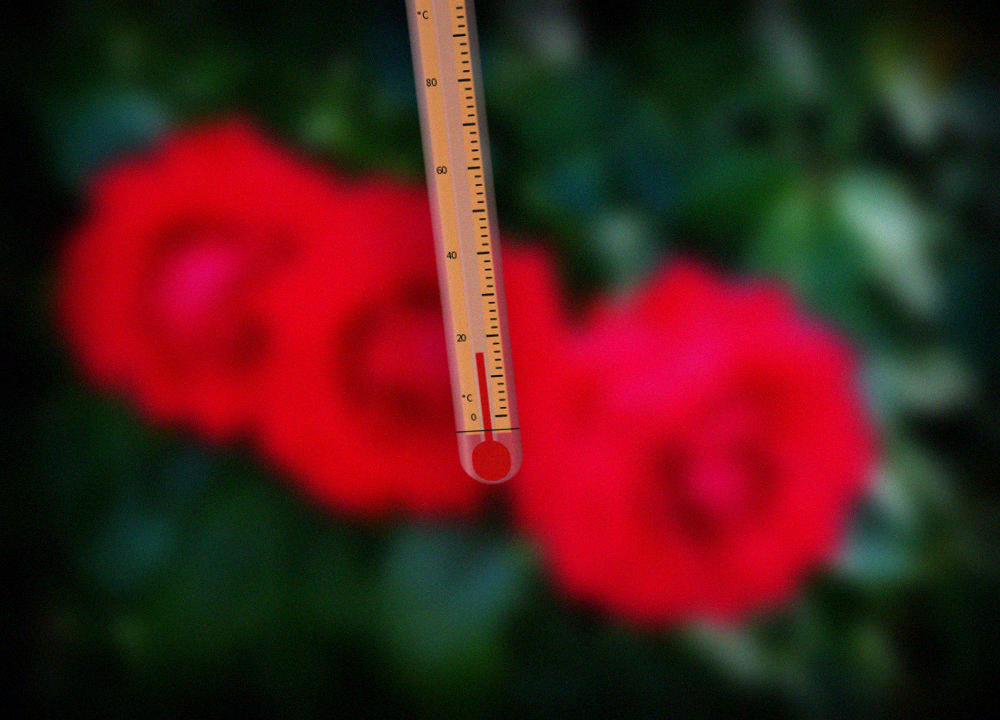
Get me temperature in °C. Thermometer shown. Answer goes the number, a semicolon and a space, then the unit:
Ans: 16; °C
